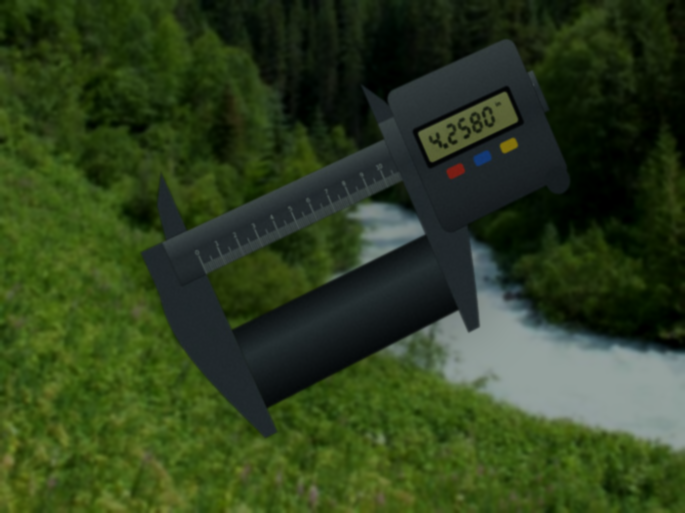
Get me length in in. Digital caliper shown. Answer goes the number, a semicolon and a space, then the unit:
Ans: 4.2580; in
